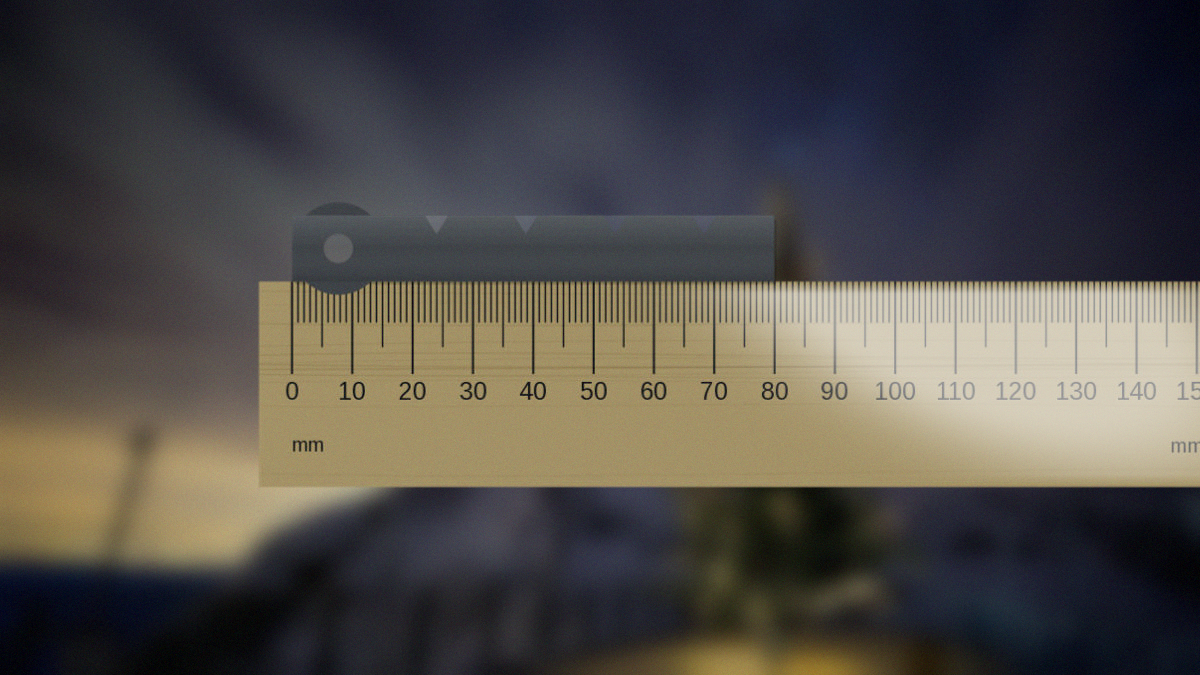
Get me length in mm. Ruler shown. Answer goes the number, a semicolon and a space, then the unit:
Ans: 80; mm
